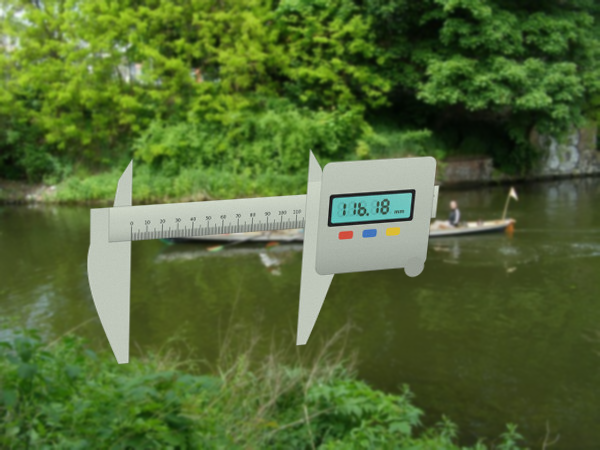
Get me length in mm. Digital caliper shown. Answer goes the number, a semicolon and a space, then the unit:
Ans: 116.18; mm
